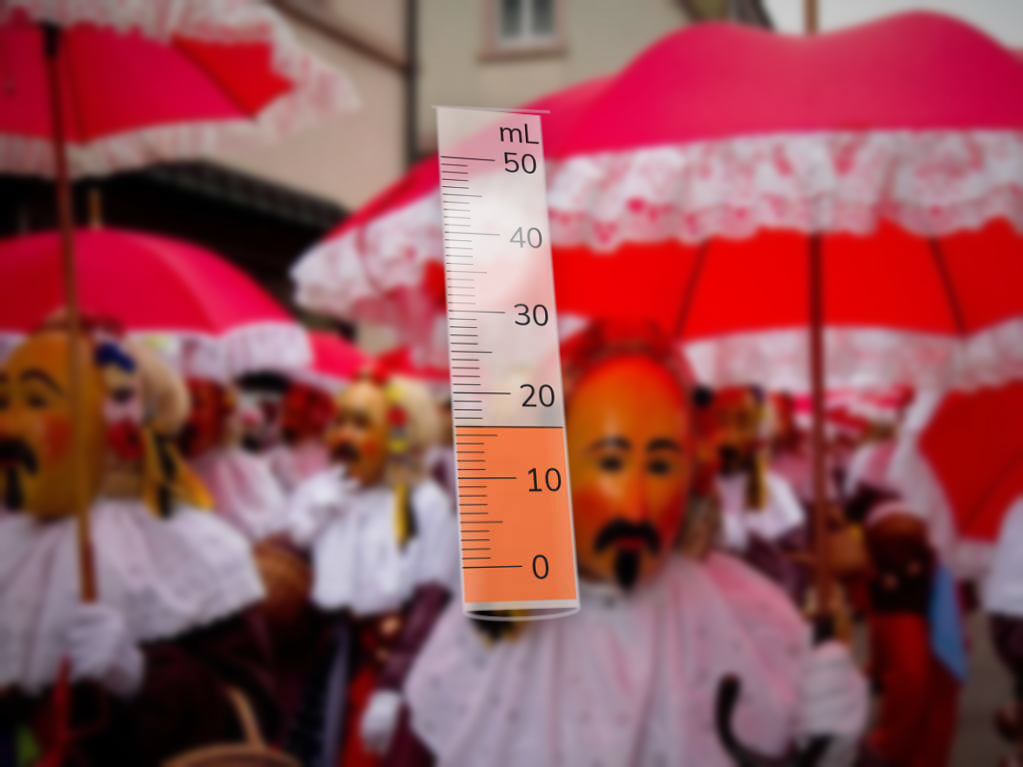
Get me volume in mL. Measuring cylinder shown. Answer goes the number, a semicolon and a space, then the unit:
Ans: 16; mL
